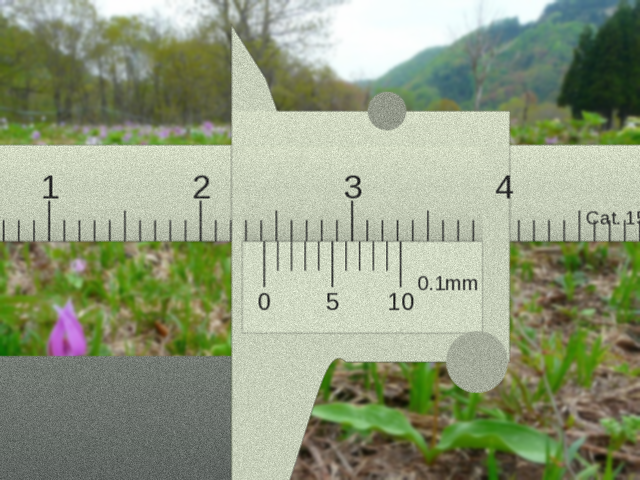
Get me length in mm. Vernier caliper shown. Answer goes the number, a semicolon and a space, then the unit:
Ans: 24.2; mm
